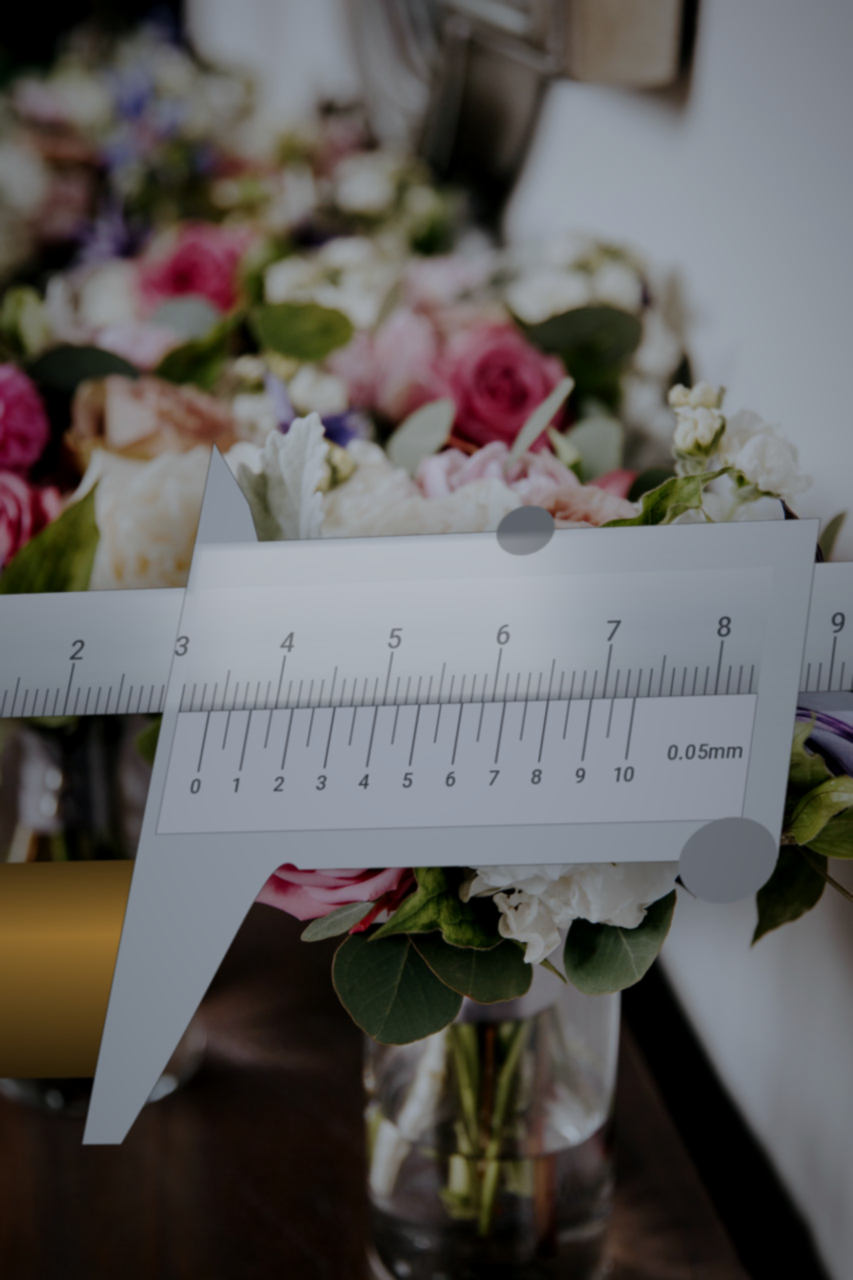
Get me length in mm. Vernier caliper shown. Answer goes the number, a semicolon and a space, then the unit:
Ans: 33.8; mm
